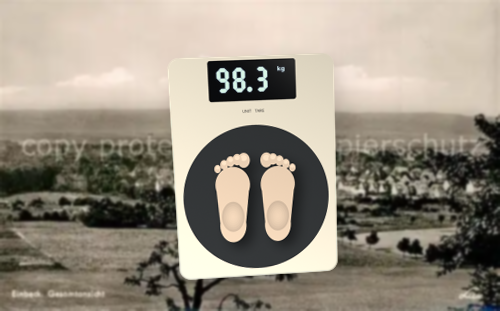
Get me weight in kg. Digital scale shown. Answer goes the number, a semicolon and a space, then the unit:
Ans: 98.3; kg
